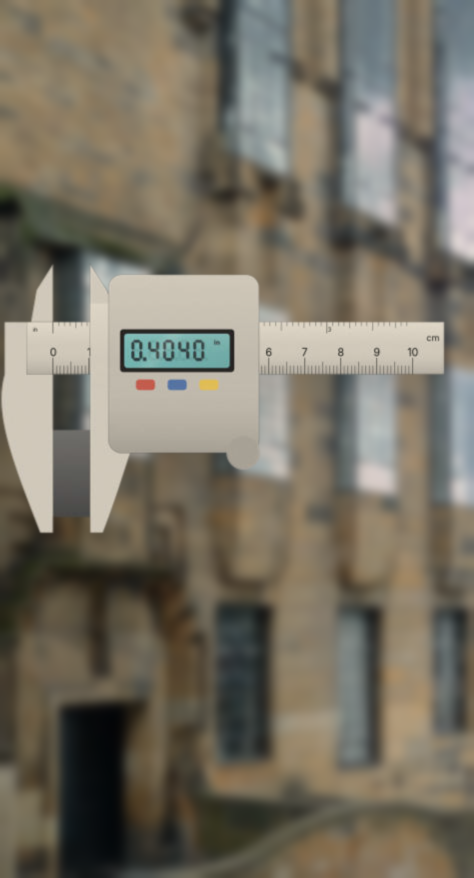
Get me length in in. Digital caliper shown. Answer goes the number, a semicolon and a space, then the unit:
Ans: 0.4040; in
